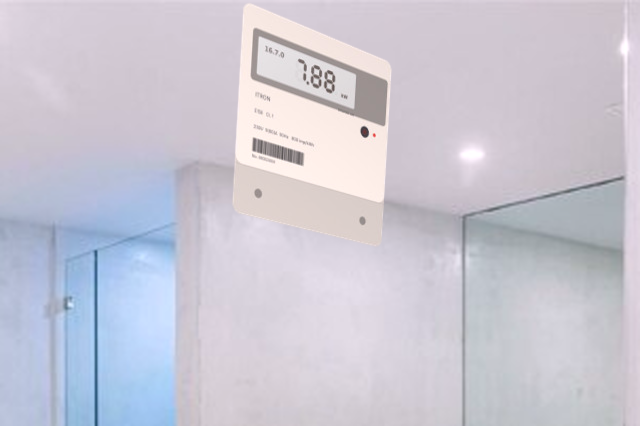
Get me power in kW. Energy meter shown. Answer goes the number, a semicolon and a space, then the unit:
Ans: 7.88; kW
